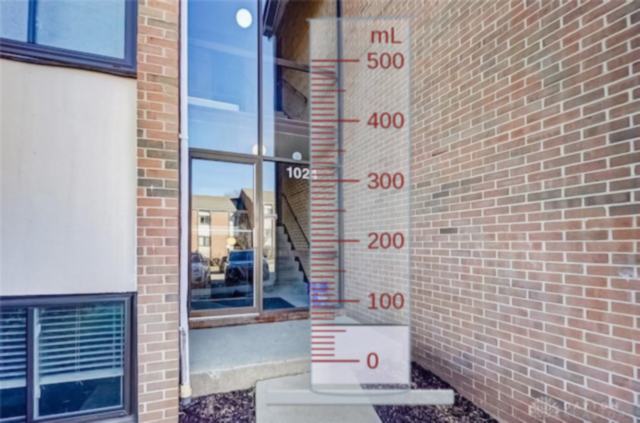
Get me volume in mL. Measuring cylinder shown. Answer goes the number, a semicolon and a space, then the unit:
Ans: 60; mL
